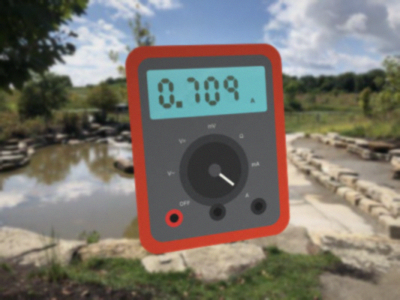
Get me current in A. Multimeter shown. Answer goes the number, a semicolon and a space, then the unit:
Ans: 0.709; A
